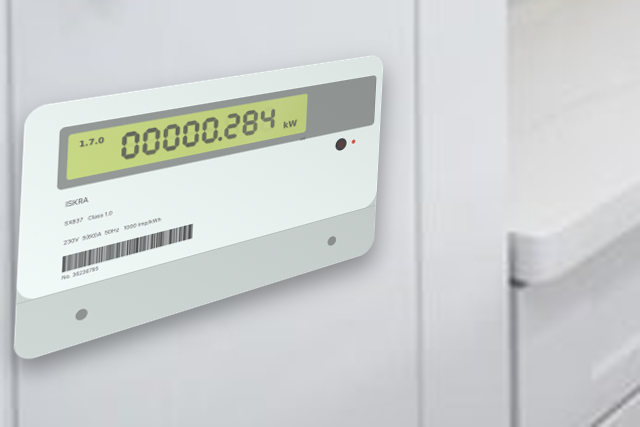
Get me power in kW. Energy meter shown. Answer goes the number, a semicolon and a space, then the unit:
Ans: 0.284; kW
